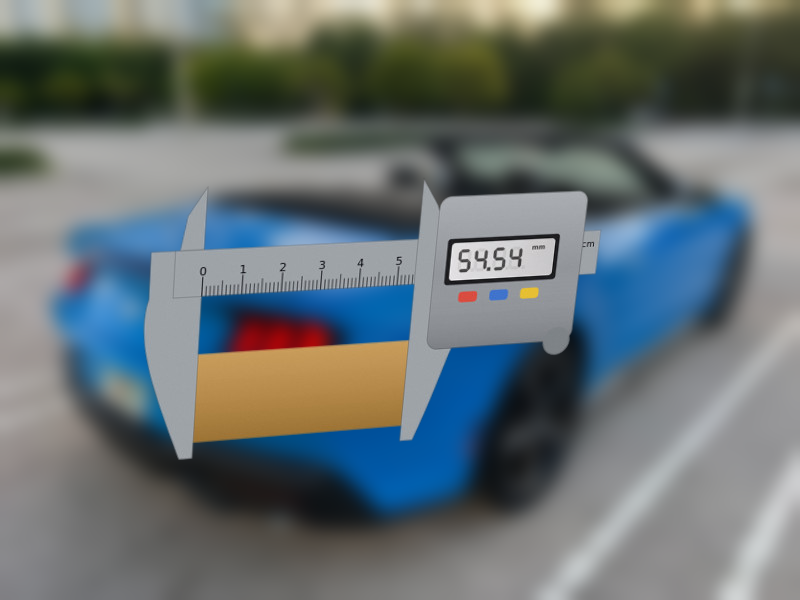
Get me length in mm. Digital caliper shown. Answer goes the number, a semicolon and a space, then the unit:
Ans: 54.54; mm
